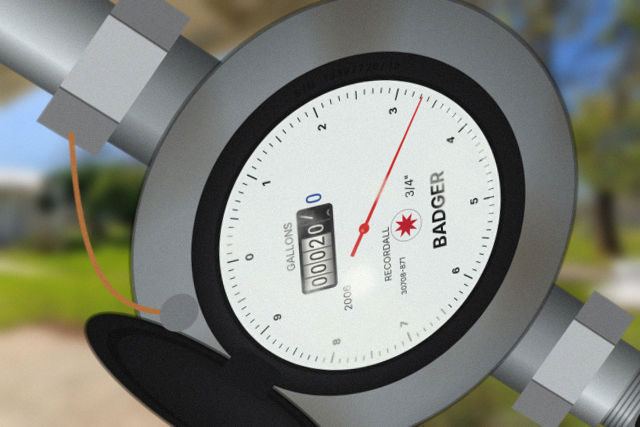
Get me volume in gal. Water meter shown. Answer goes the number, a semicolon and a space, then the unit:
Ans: 2073.3; gal
